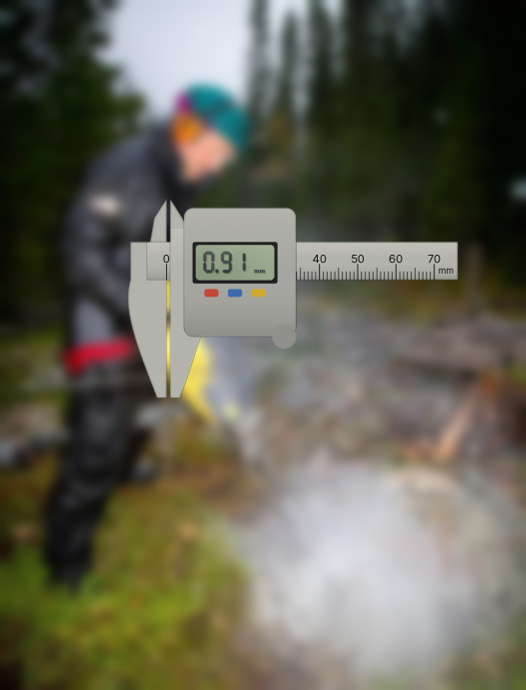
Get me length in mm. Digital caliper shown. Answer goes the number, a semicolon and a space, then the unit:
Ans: 0.91; mm
